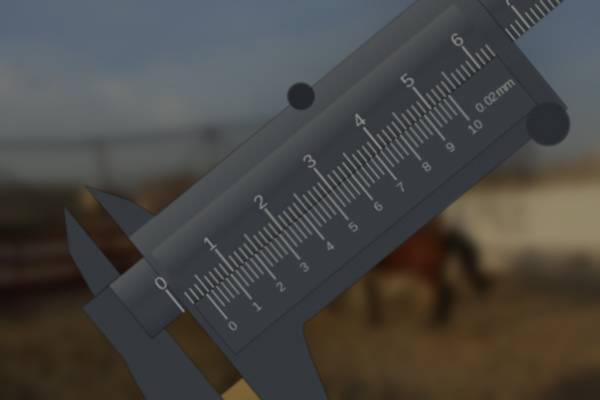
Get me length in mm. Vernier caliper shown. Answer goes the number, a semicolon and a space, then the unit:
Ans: 4.5; mm
